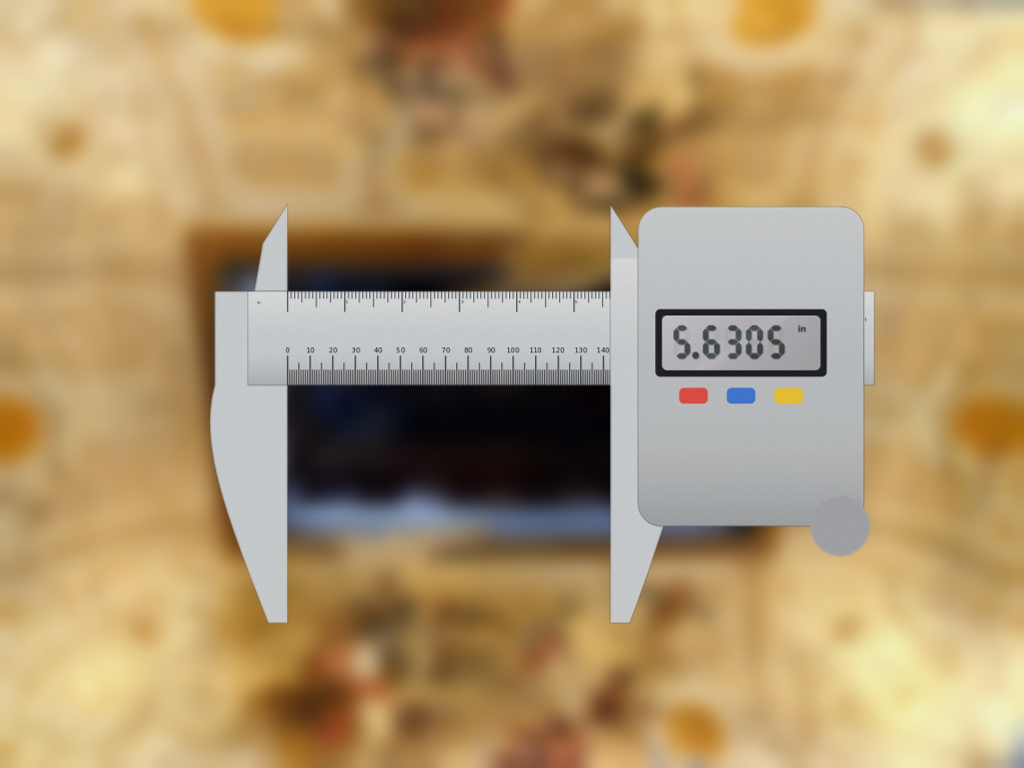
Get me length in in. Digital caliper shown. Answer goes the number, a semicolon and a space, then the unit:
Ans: 5.6305; in
